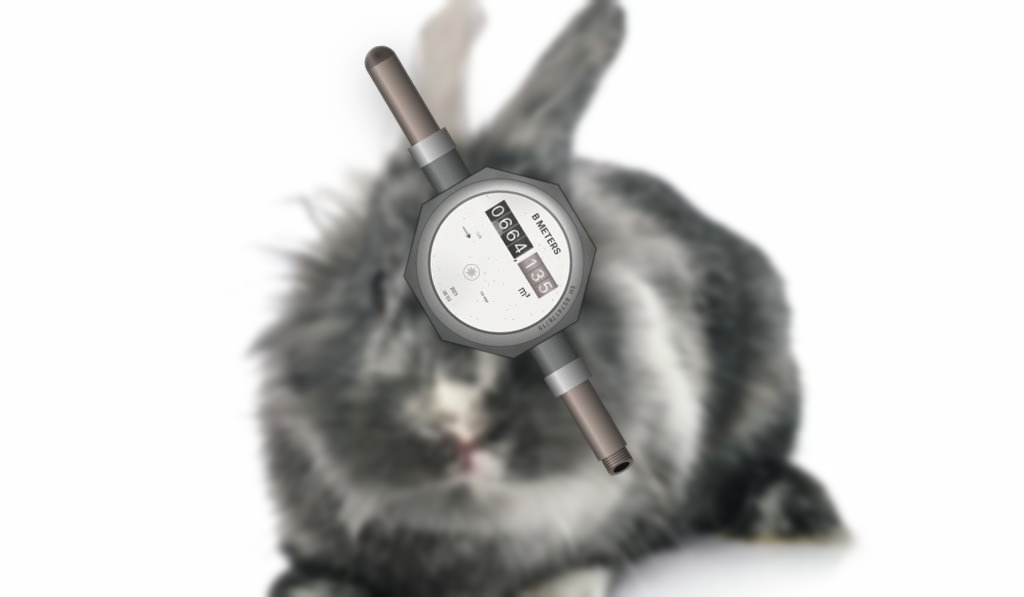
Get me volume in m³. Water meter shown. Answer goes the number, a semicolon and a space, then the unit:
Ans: 664.135; m³
